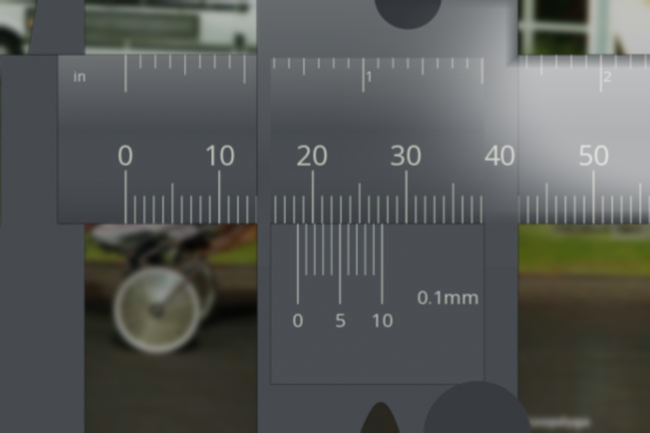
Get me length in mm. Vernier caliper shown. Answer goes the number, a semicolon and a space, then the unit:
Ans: 18.4; mm
